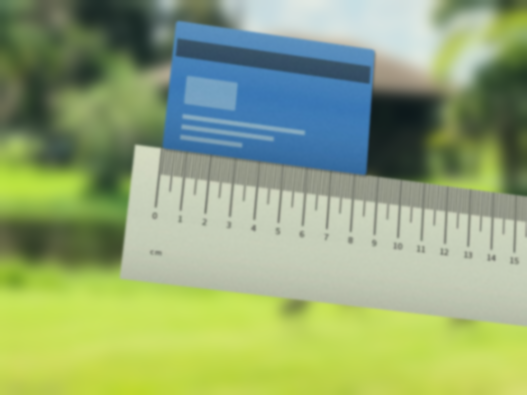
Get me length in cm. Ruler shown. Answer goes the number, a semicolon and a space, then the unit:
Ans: 8.5; cm
